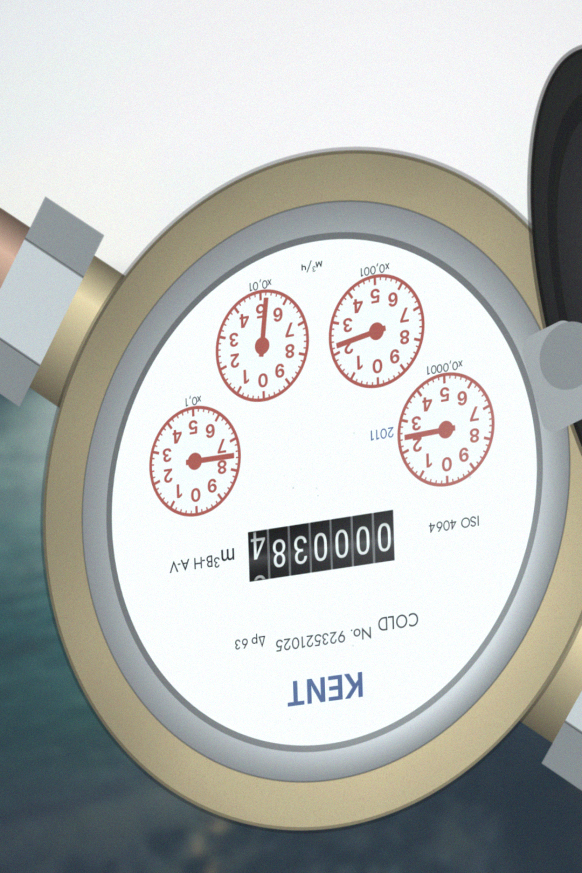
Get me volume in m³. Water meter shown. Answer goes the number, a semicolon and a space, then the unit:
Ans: 383.7522; m³
